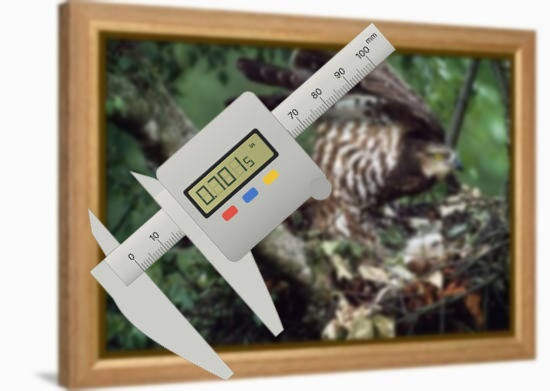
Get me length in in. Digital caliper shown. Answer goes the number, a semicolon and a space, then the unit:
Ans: 0.7015; in
